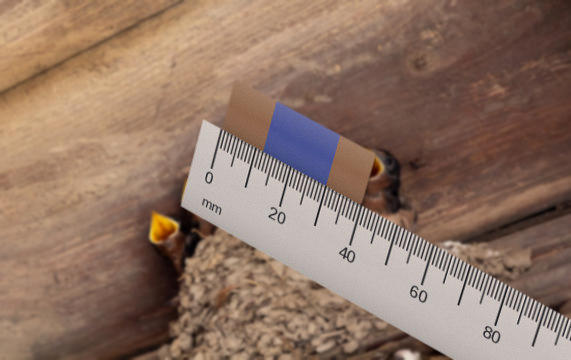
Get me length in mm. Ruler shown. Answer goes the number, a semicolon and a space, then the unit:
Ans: 40; mm
